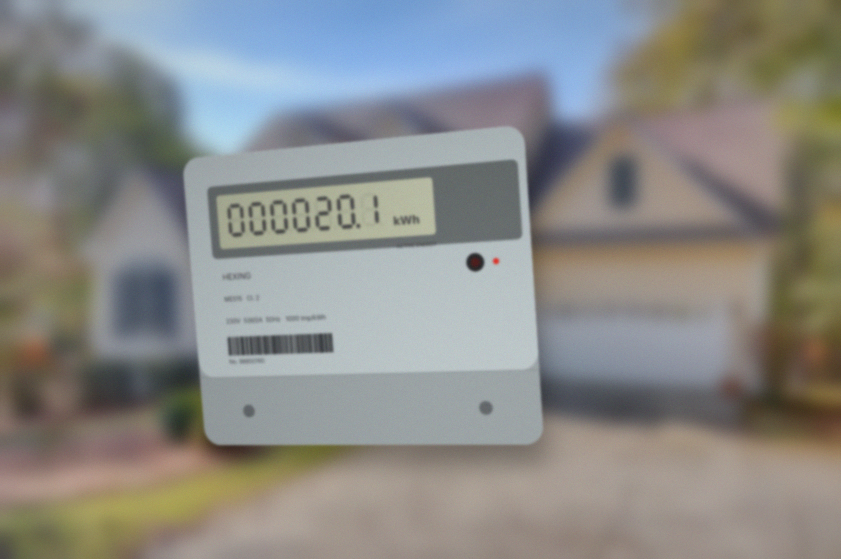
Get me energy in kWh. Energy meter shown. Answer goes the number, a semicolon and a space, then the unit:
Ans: 20.1; kWh
